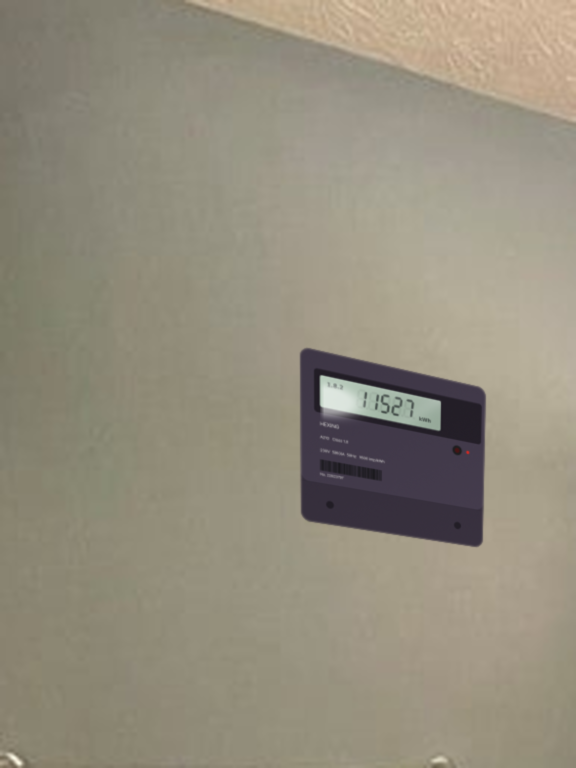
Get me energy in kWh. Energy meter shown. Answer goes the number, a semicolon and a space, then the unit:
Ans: 11527; kWh
